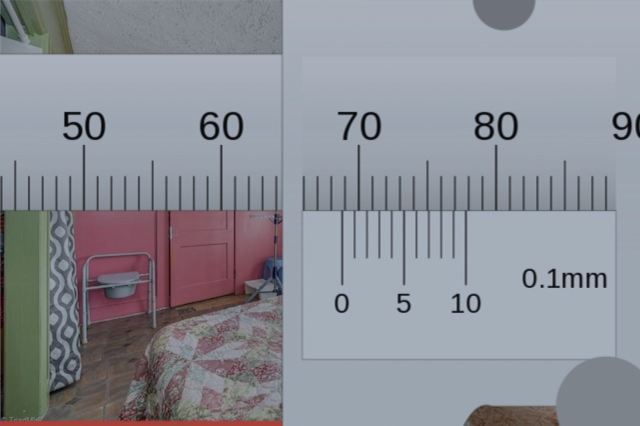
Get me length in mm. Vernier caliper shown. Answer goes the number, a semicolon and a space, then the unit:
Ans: 68.8; mm
